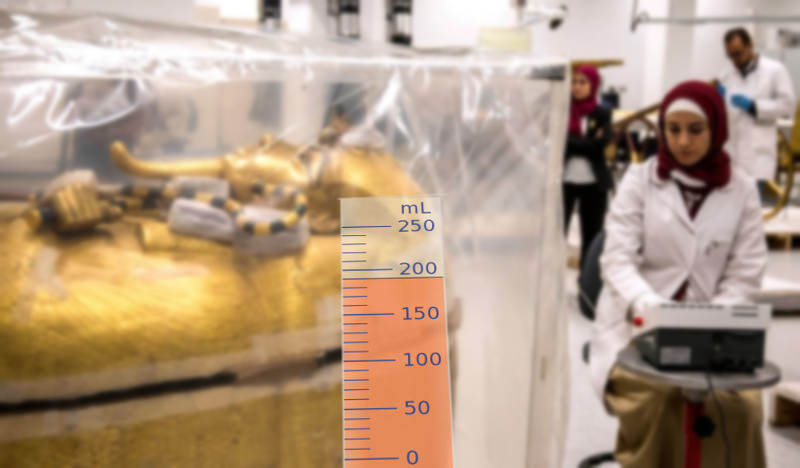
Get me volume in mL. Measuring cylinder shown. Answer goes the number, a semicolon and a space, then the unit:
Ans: 190; mL
